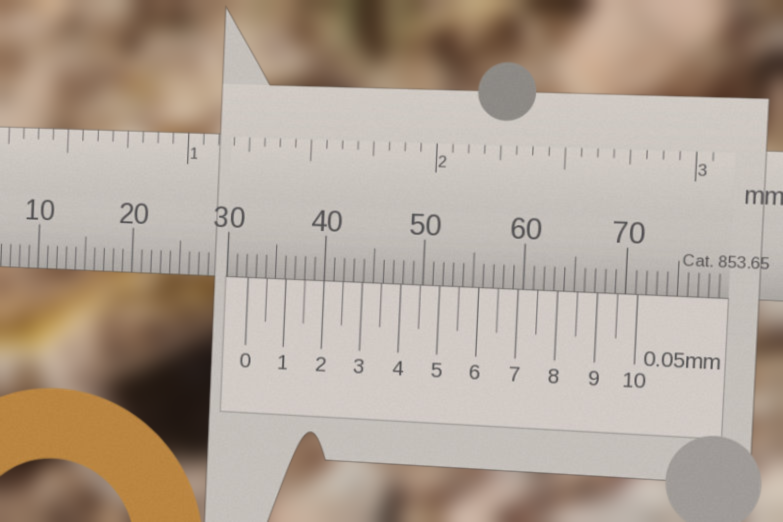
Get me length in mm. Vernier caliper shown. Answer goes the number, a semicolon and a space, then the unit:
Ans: 32.2; mm
